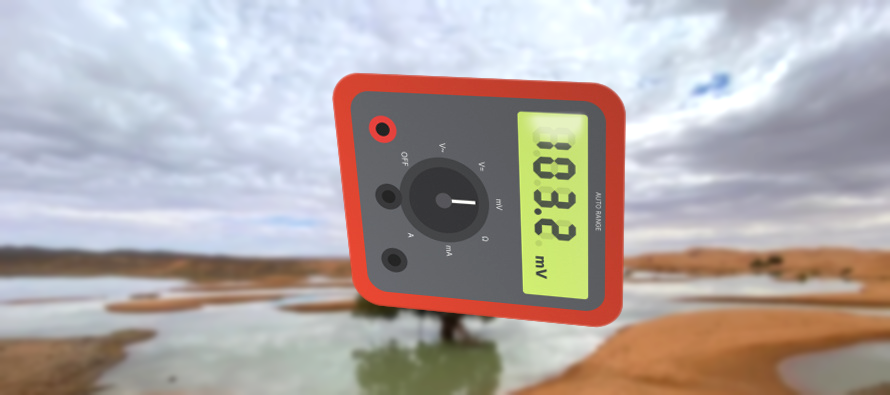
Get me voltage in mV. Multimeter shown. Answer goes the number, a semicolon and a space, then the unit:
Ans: 103.2; mV
